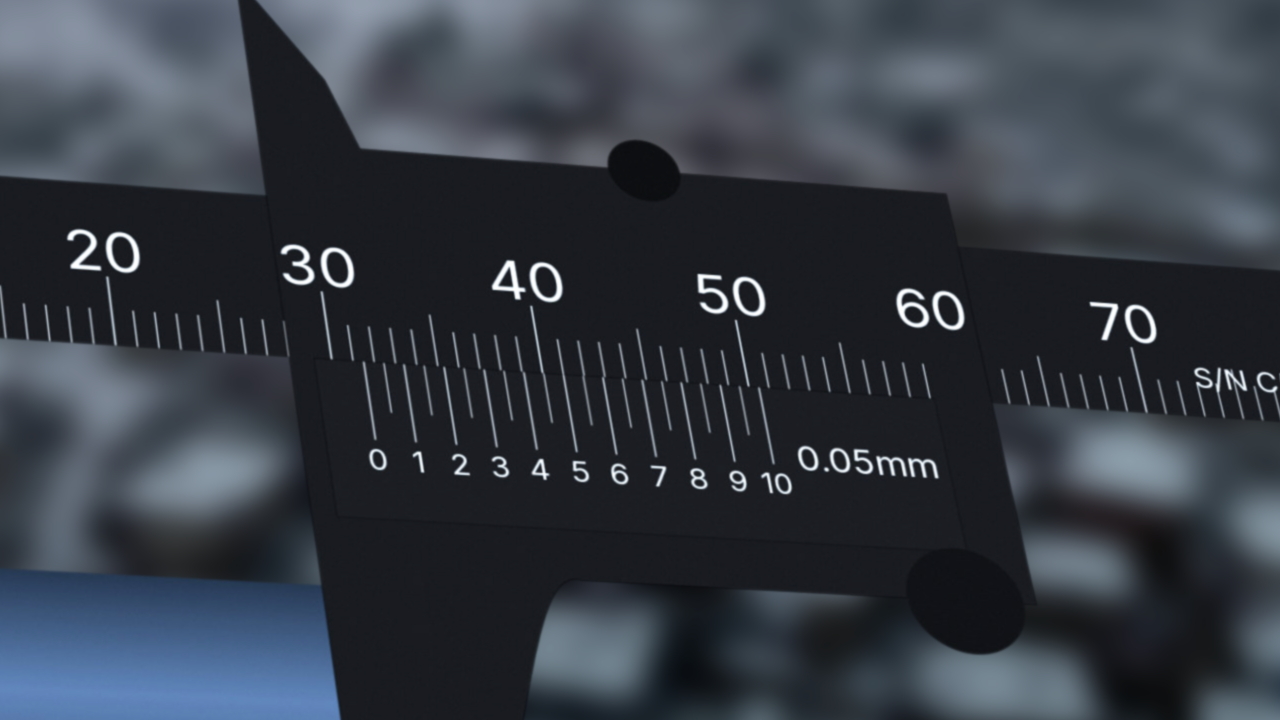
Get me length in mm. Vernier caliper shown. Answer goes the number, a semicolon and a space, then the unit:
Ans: 31.5; mm
